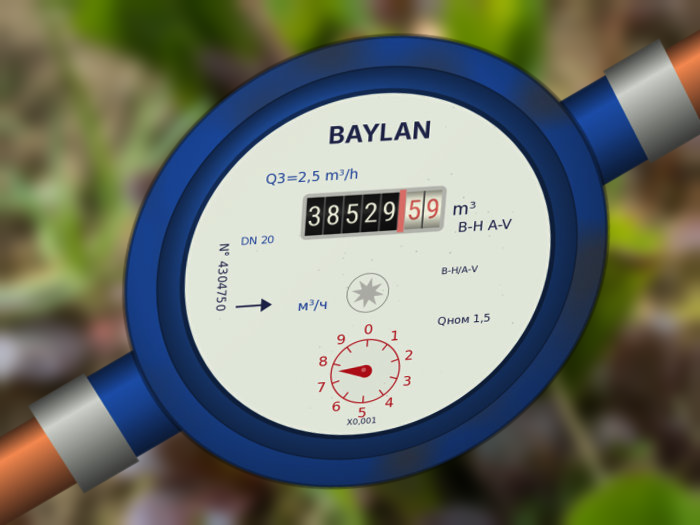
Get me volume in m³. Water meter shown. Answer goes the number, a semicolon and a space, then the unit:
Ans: 38529.597; m³
